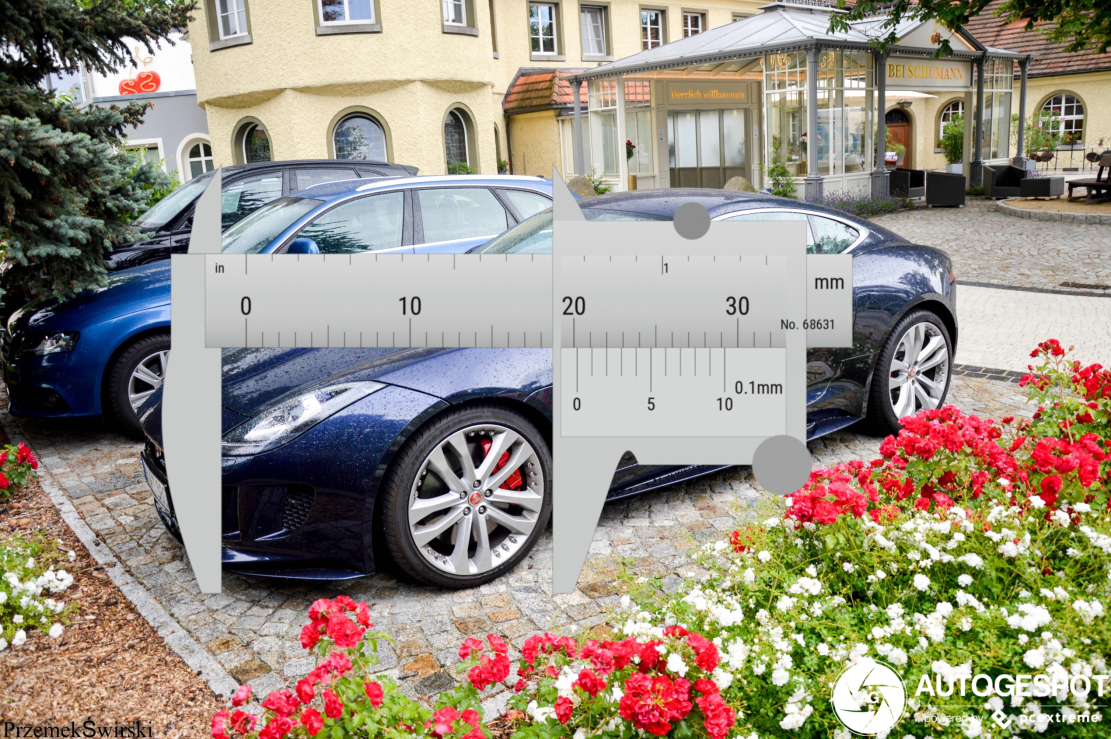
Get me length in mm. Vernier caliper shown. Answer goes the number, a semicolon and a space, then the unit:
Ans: 20.2; mm
